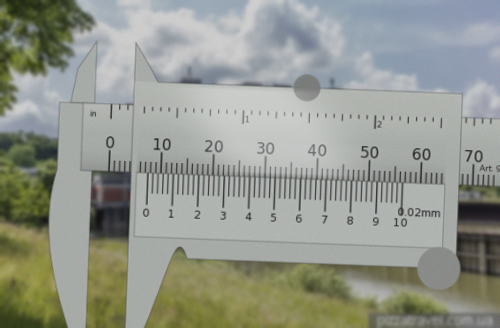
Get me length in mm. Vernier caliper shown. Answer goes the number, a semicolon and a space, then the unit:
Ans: 7.5; mm
